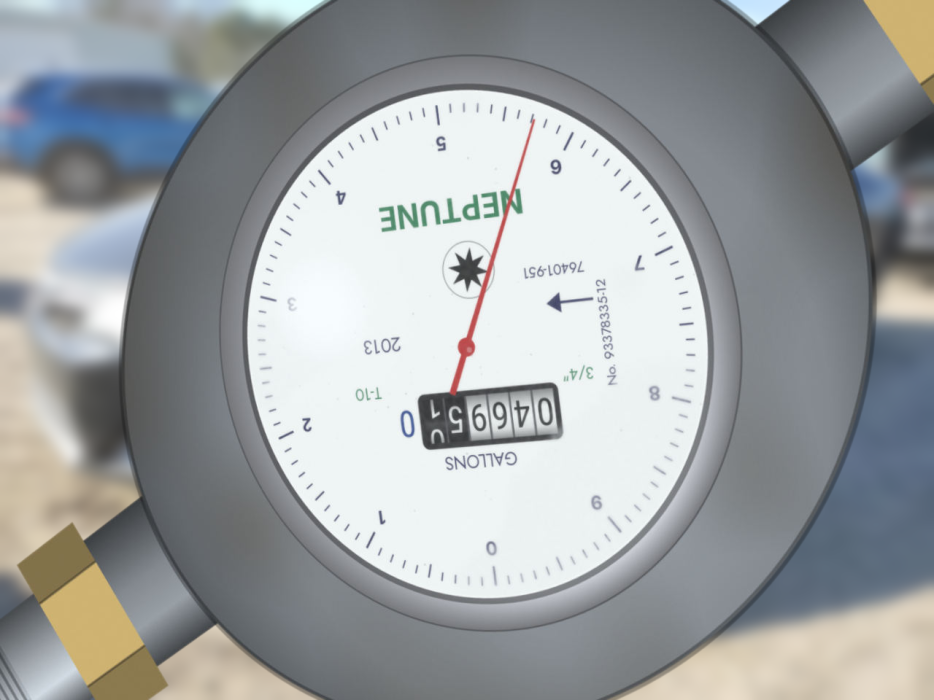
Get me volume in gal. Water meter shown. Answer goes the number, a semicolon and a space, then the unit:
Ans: 469505.7; gal
